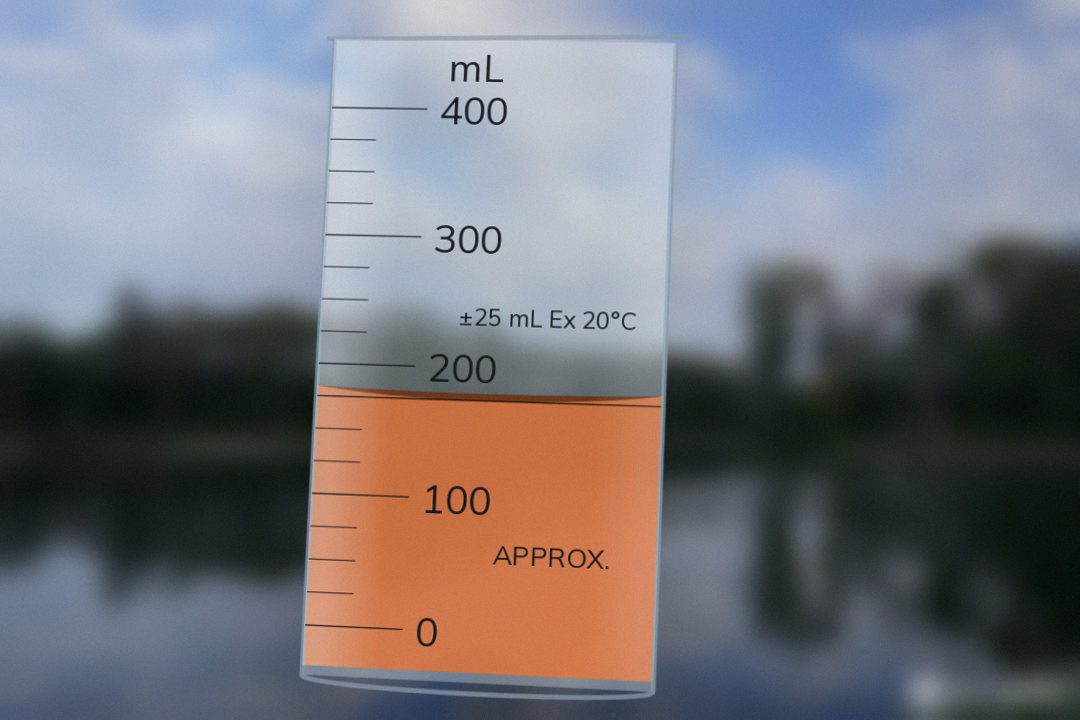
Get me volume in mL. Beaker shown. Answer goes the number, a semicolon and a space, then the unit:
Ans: 175; mL
